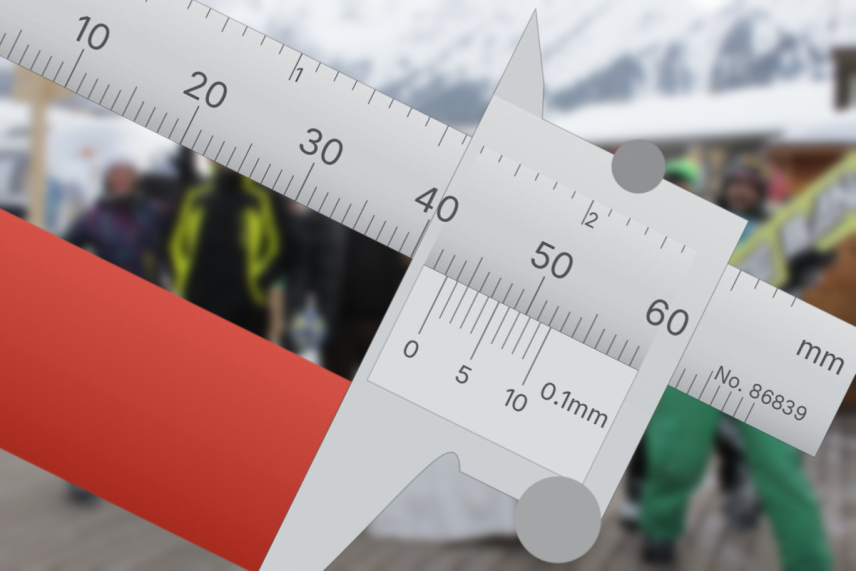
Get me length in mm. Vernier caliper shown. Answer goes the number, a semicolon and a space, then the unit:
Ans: 43.2; mm
